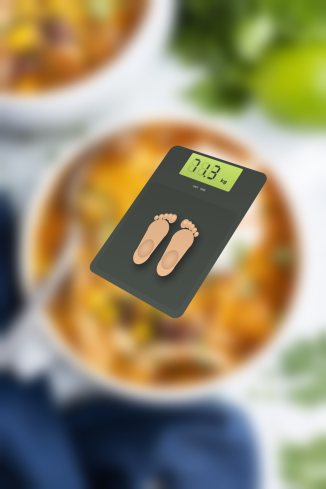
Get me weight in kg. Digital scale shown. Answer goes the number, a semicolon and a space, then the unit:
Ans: 71.3; kg
